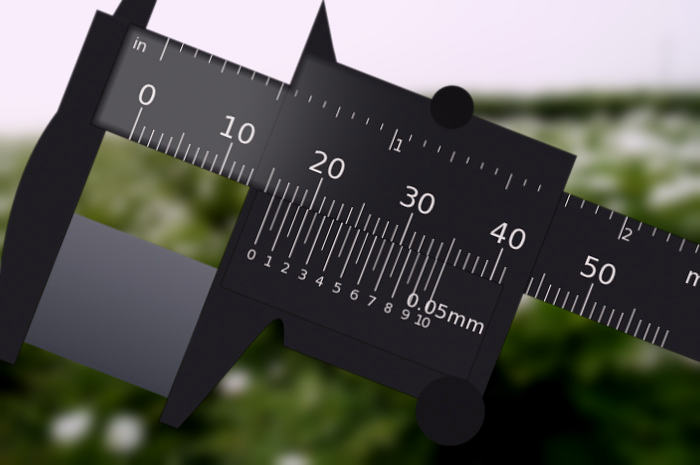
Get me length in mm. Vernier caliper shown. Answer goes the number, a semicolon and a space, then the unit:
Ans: 16.0; mm
